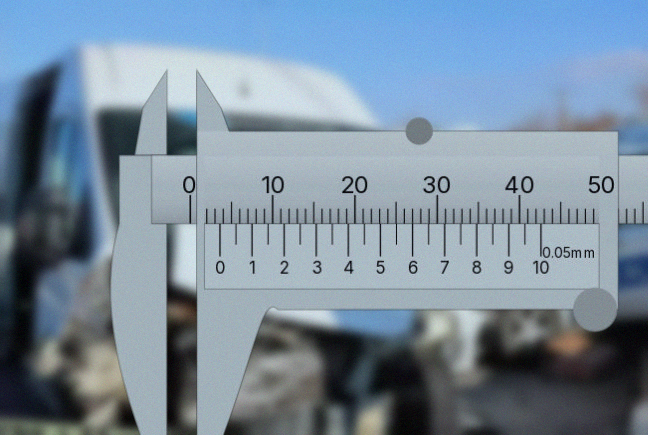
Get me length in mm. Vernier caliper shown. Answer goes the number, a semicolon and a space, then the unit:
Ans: 3.6; mm
